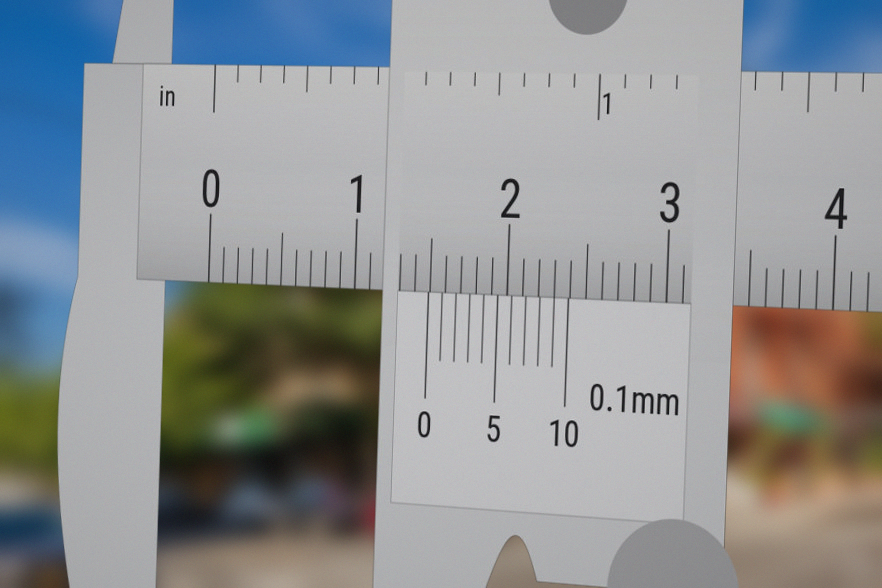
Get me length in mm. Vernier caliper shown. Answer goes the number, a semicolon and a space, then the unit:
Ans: 14.9; mm
